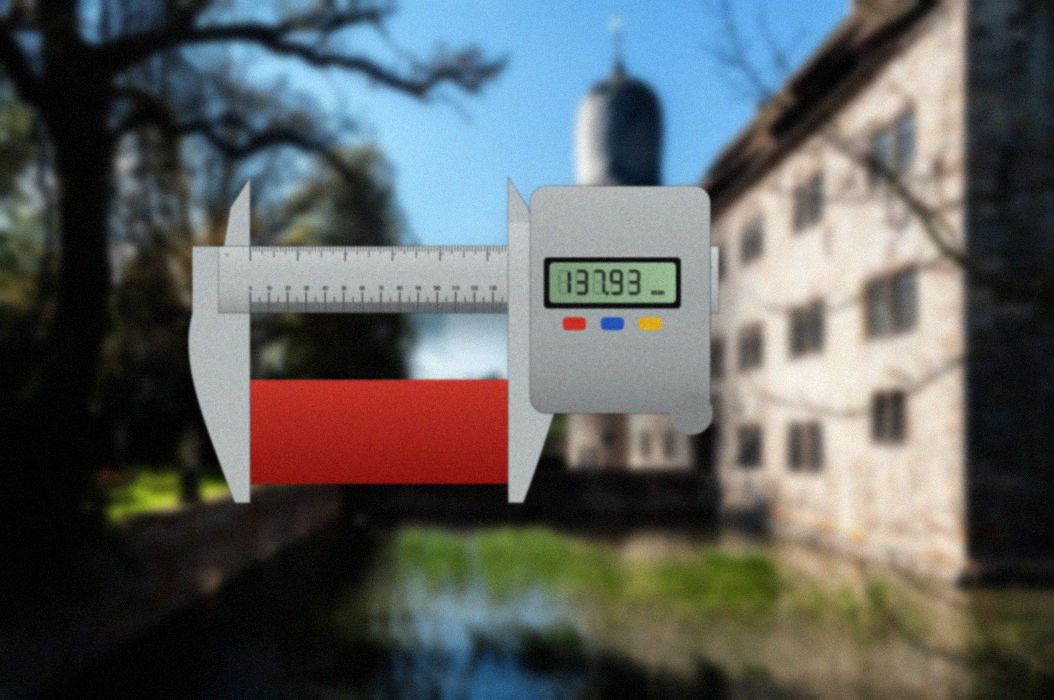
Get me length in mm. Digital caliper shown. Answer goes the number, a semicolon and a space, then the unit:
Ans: 137.93; mm
